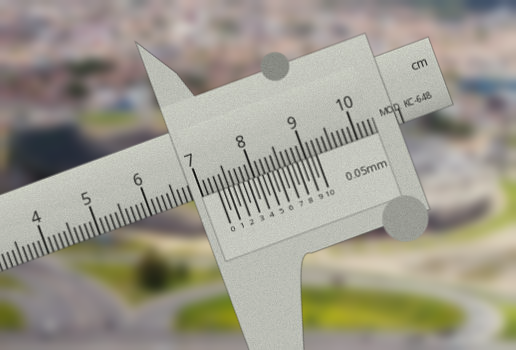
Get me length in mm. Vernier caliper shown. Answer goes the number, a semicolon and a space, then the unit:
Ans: 73.0; mm
